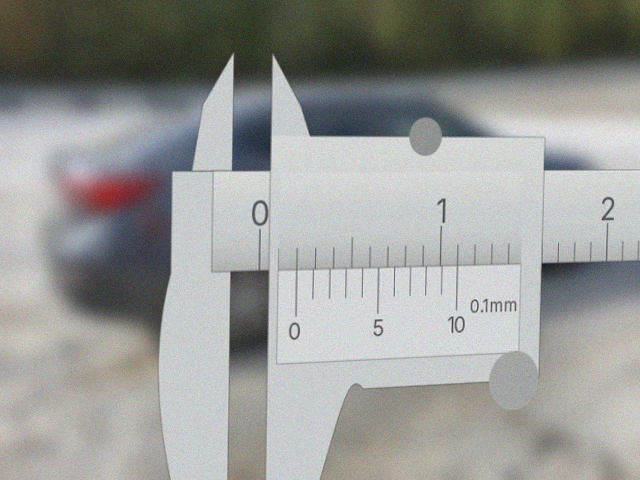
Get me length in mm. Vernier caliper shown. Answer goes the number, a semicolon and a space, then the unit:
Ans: 2.0; mm
